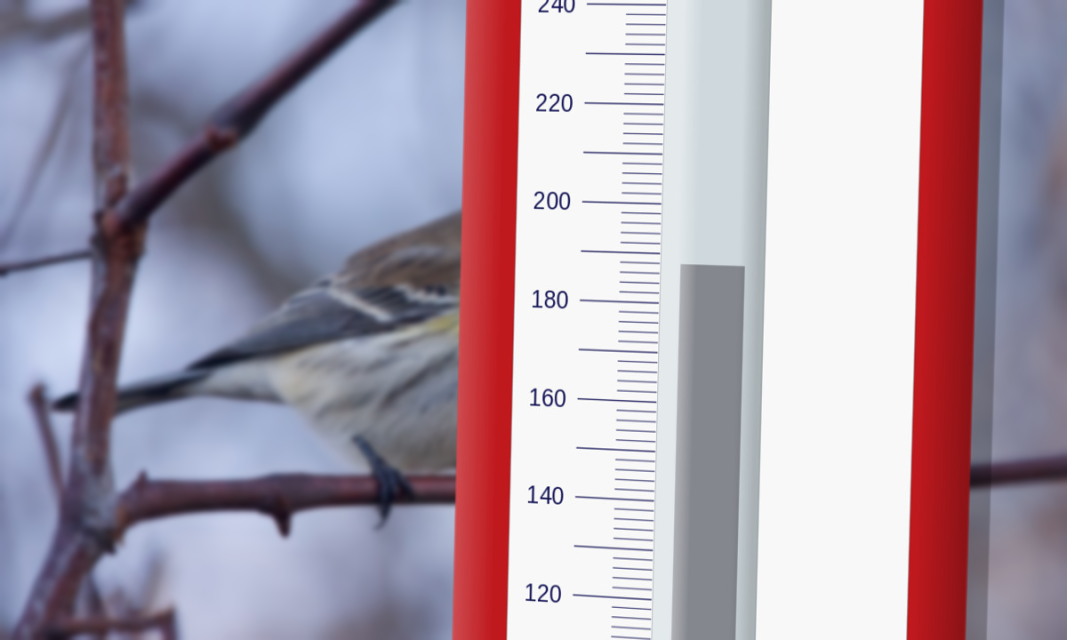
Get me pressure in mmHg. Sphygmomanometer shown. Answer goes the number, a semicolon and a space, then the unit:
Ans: 188; mmHg
